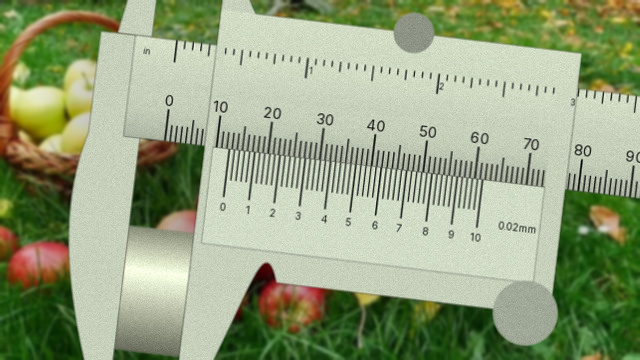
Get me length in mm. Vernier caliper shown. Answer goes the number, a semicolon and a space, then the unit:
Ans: 12.5; mm
